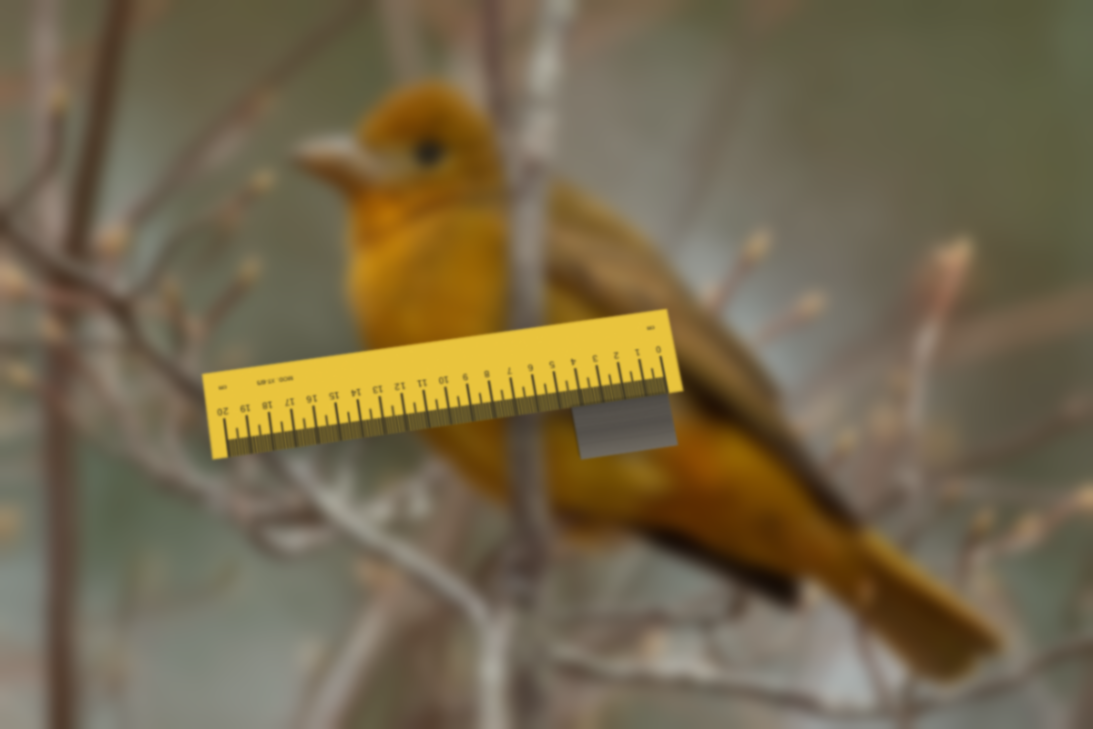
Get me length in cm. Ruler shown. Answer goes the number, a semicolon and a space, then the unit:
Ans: 4.5; cm
